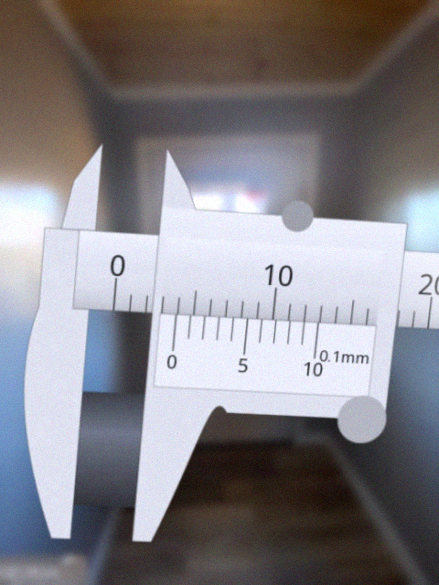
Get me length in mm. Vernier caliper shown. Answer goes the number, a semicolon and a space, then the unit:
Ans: 3.9; mm
